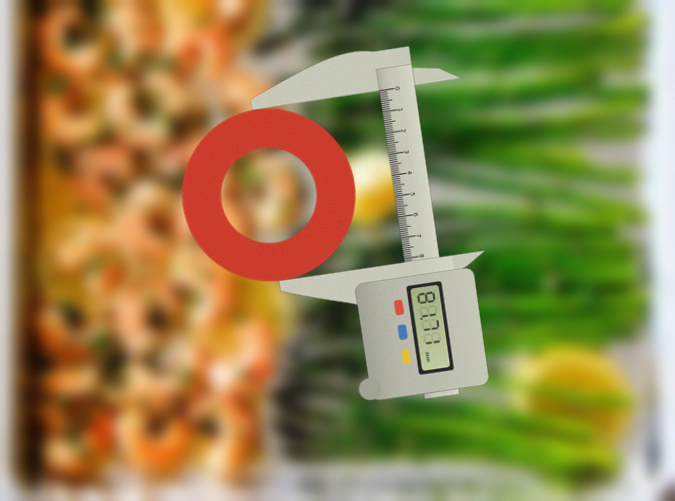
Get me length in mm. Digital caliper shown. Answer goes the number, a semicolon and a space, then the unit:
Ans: 81.71; mm
